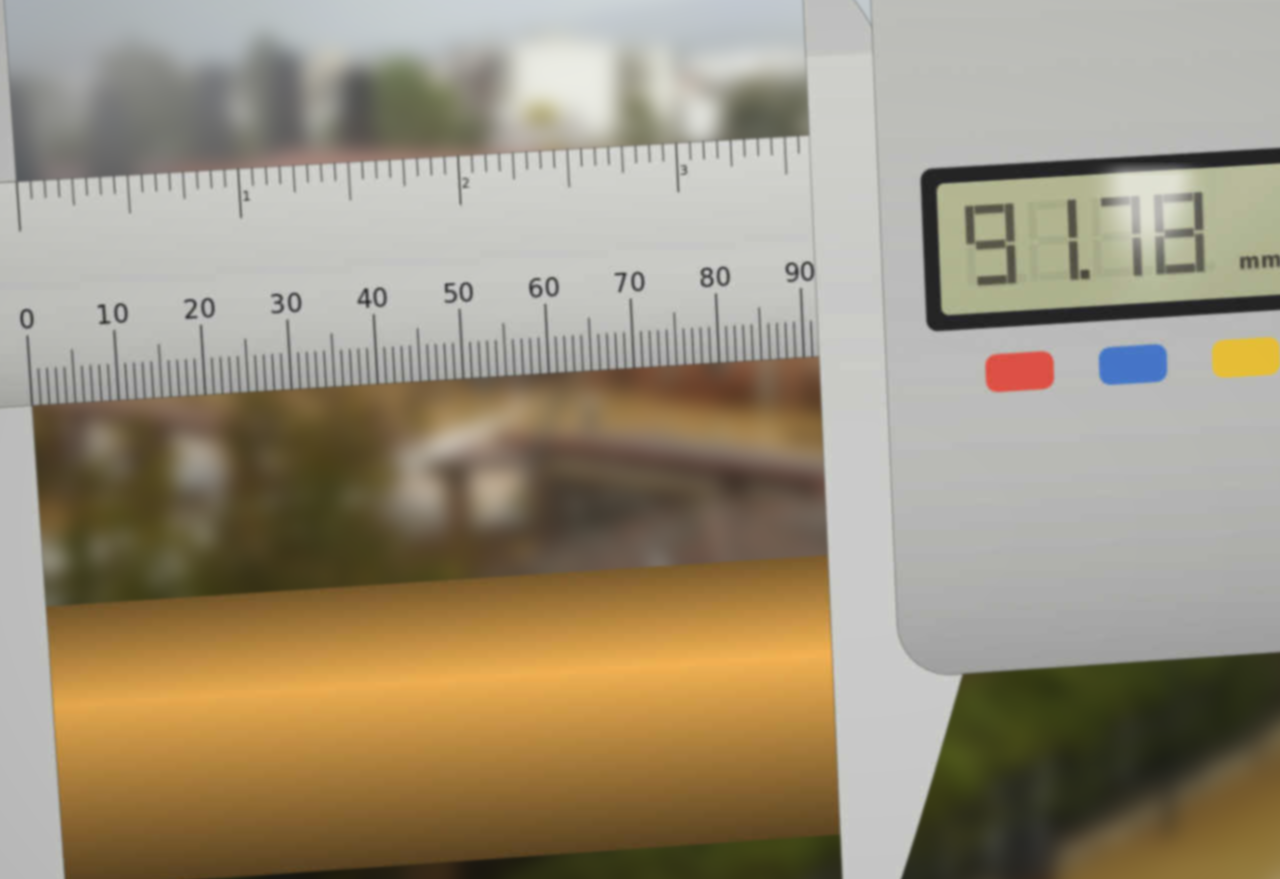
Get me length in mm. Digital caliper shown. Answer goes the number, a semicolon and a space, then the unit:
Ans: 91.78; mm
